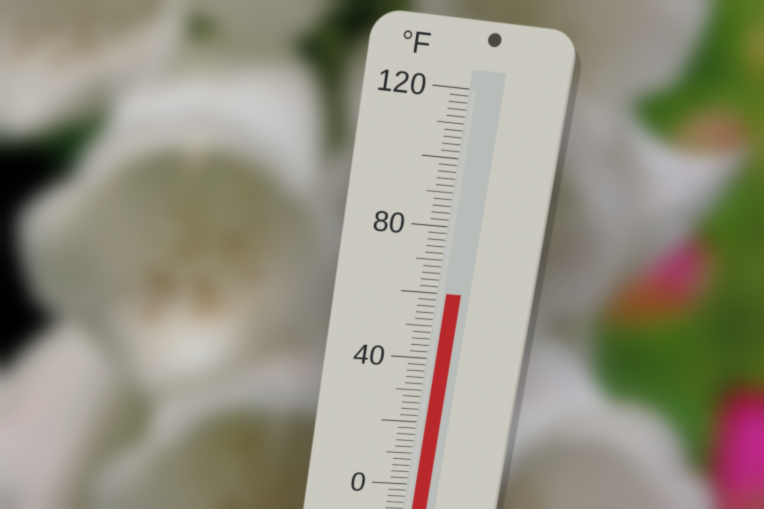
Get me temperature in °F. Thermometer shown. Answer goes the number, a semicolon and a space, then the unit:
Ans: 60; °F
